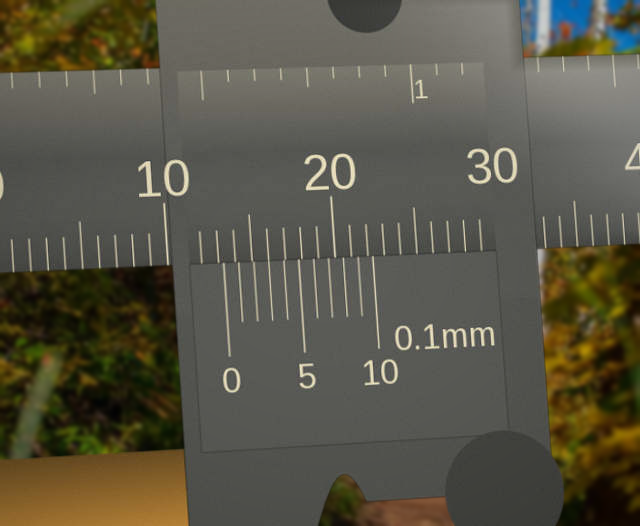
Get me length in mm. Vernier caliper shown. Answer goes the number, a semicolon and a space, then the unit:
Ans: 13.3; mm
